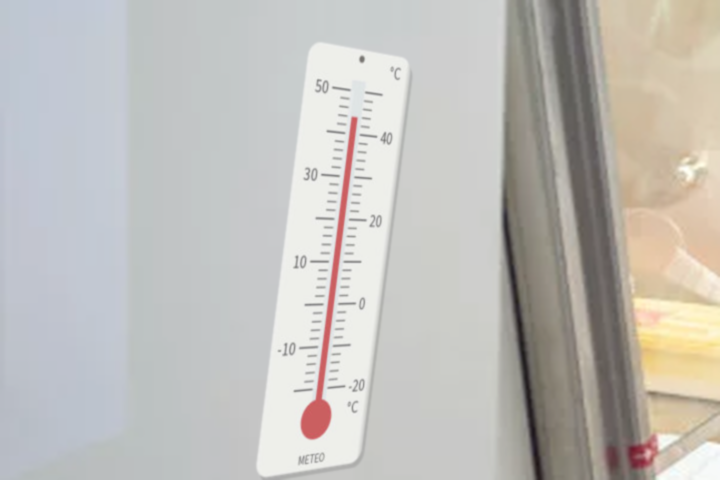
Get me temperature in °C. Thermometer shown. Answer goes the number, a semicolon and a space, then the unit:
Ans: 44; °C
